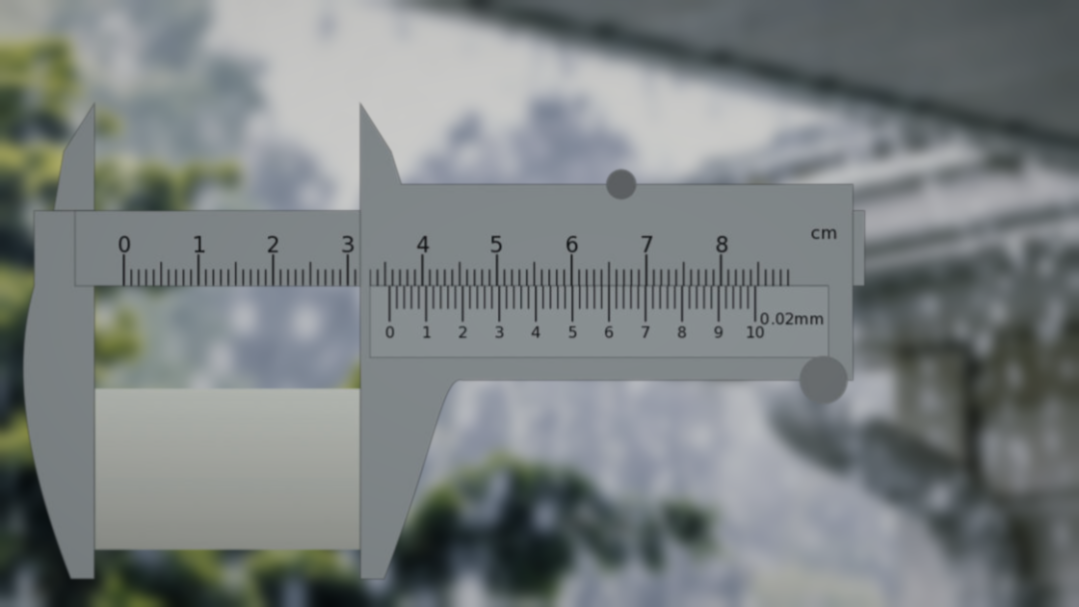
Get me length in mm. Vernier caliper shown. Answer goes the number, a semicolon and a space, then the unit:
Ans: 35.6; mm
